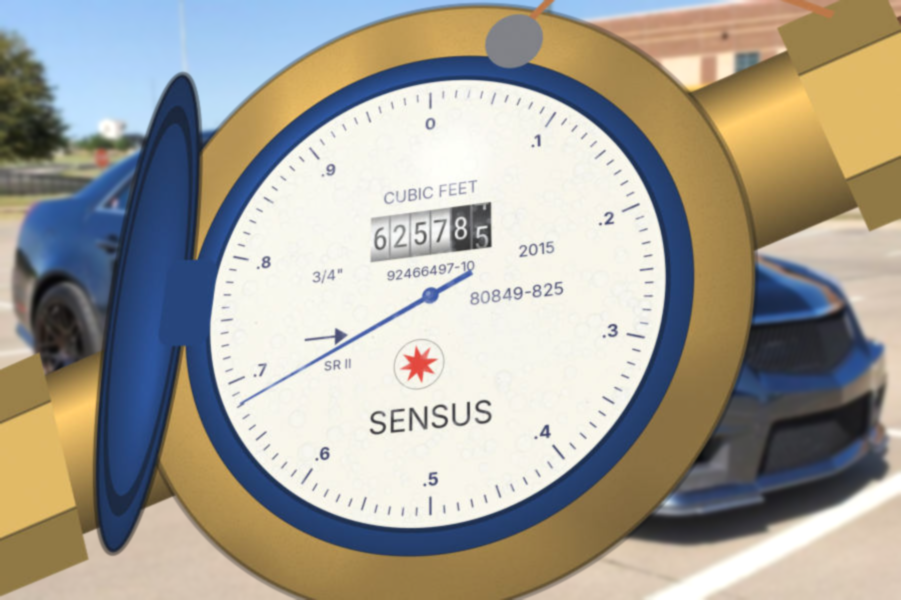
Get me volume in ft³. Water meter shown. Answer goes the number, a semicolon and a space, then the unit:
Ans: 625784.68; ft³
